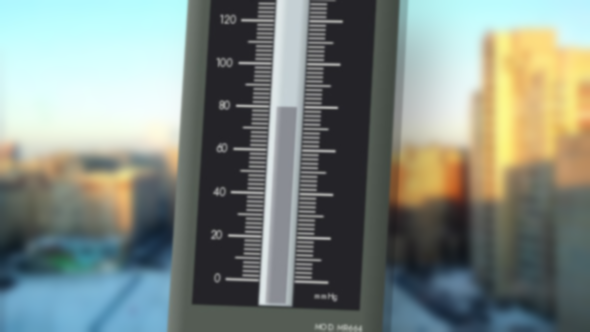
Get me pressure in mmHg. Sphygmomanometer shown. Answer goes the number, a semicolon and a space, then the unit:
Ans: 80; mmHg
